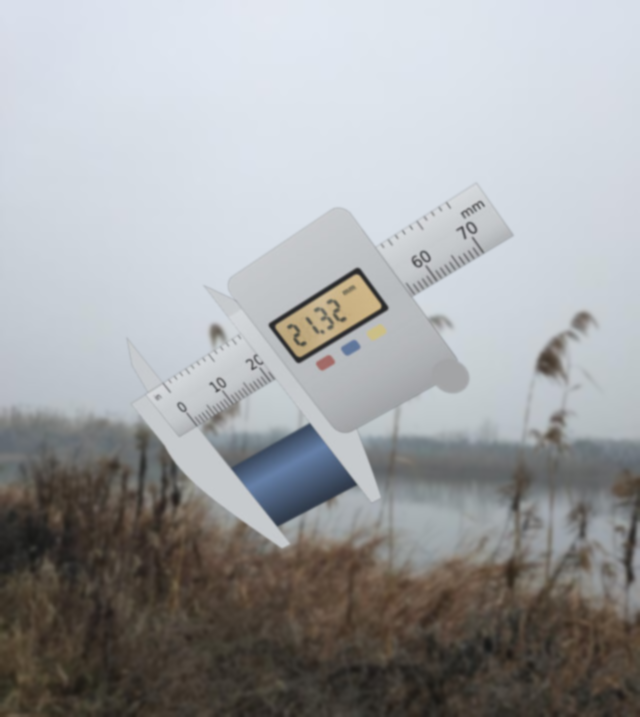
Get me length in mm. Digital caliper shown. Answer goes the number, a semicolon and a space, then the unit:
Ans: 21.32; mm
